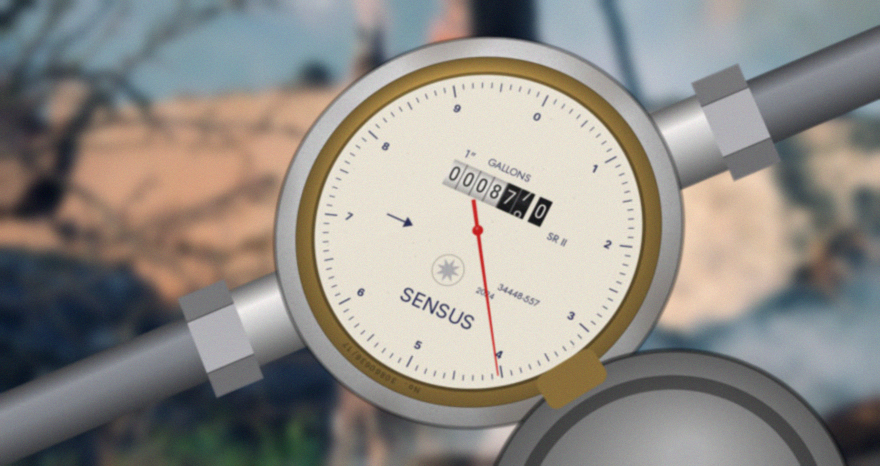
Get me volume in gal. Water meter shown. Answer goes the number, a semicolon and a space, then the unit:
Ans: 8774.0; gal
